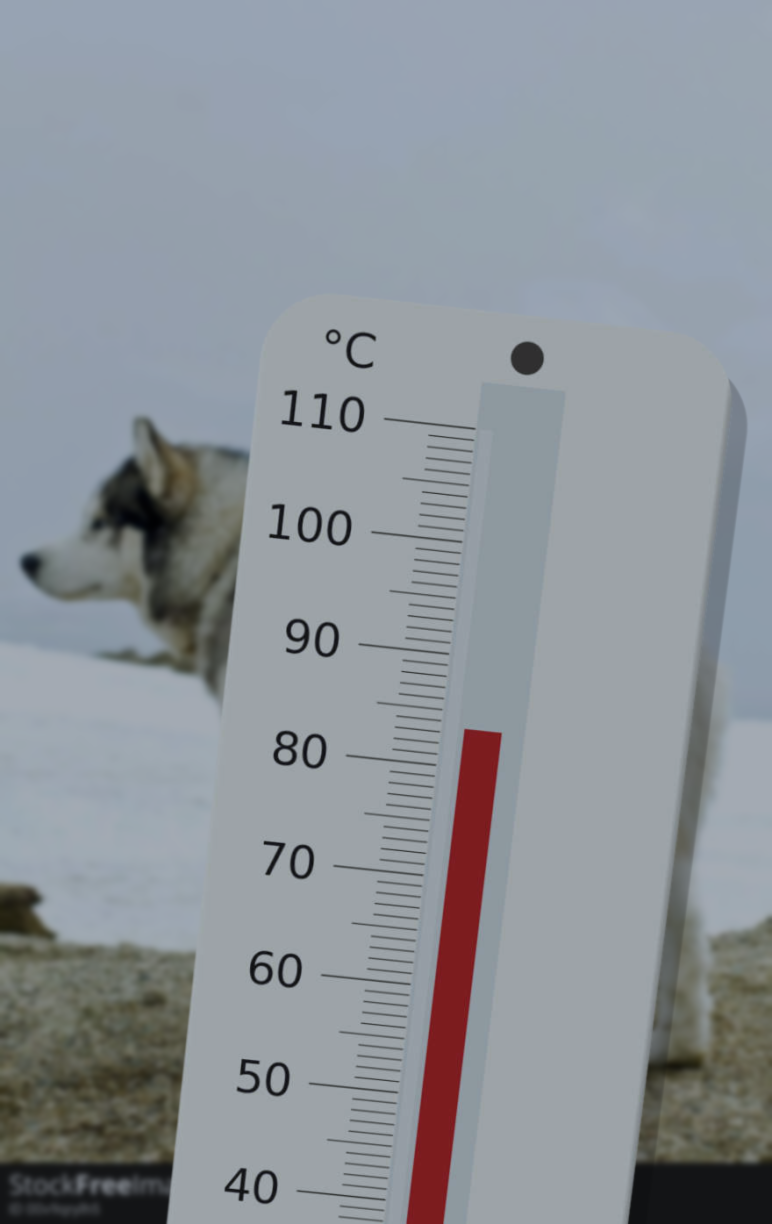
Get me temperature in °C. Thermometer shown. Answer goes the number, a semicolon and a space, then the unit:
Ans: 83.5; °C
